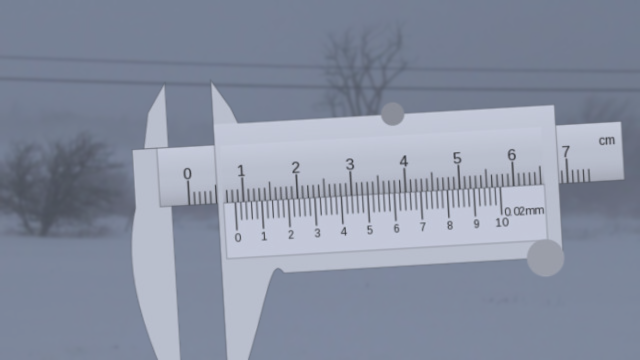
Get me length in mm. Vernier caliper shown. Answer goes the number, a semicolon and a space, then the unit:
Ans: 8.5; mm
